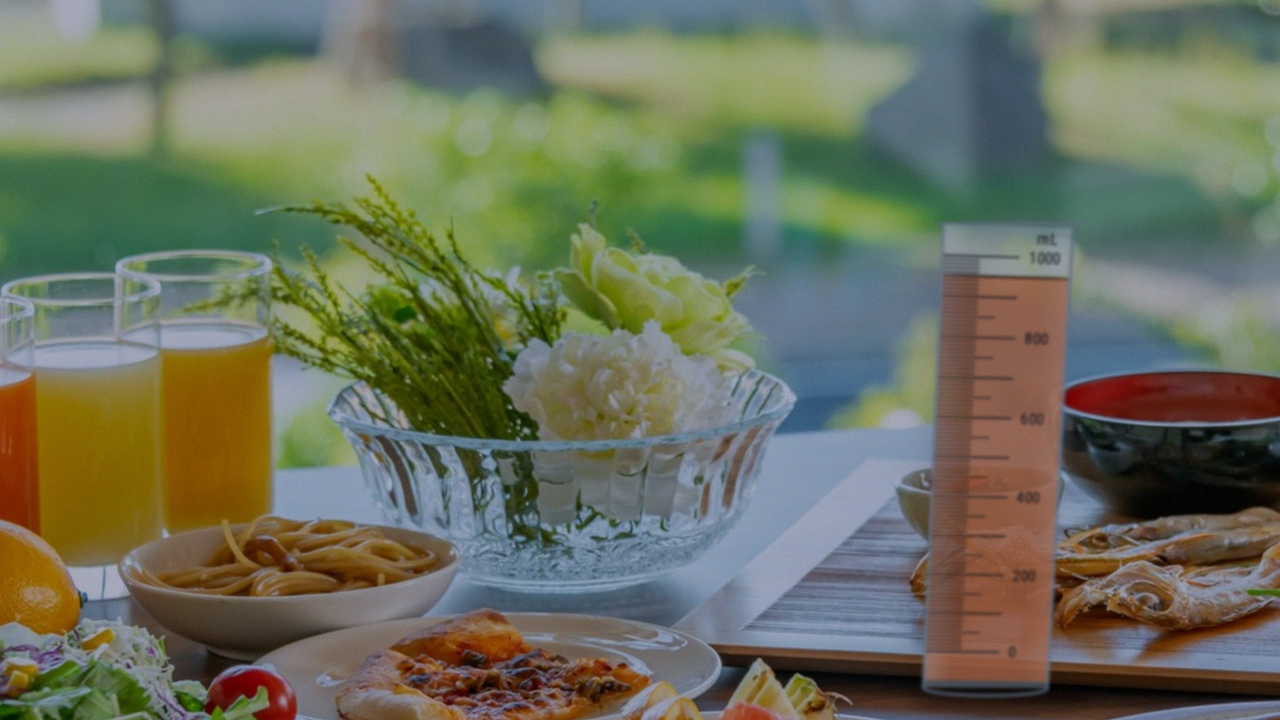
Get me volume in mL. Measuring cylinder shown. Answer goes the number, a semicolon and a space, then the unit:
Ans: 950; mL
